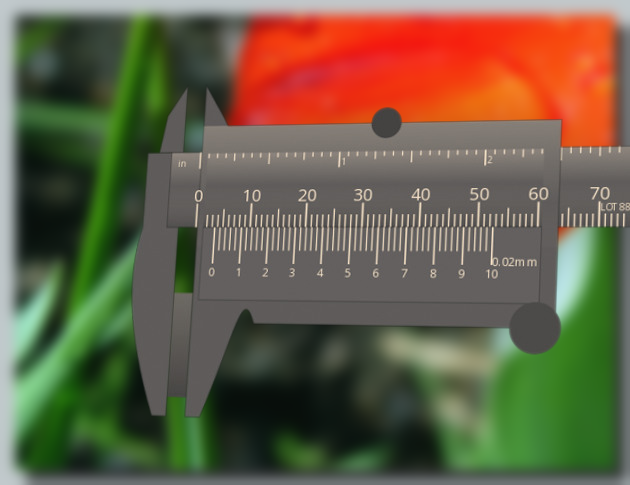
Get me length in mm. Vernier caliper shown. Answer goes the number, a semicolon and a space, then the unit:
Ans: 3.5; mm
